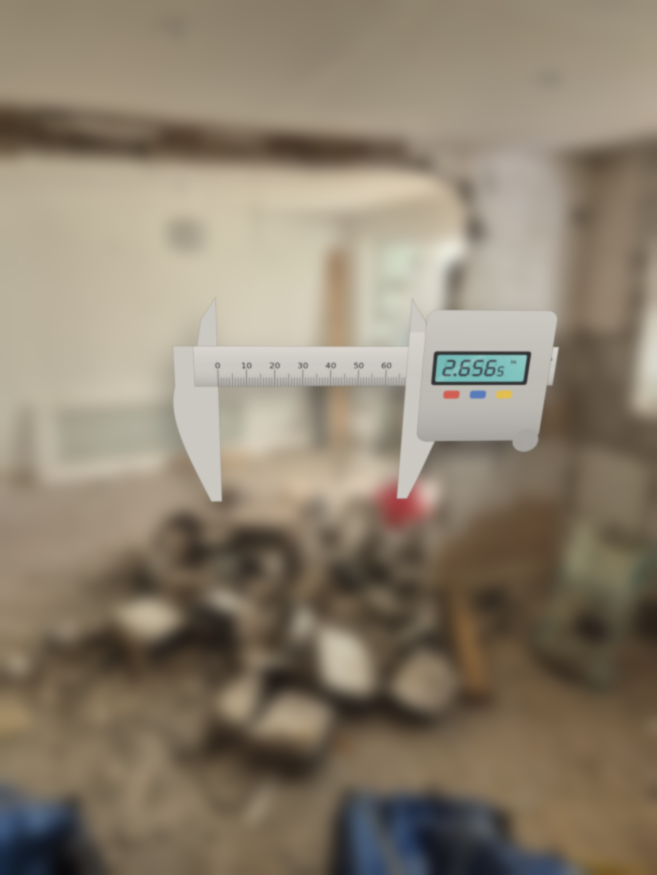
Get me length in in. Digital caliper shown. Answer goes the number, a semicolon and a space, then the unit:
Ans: 2.6565; in
